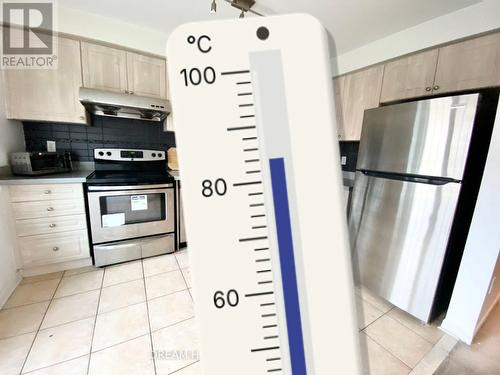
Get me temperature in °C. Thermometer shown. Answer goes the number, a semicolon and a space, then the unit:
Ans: 84; °C
